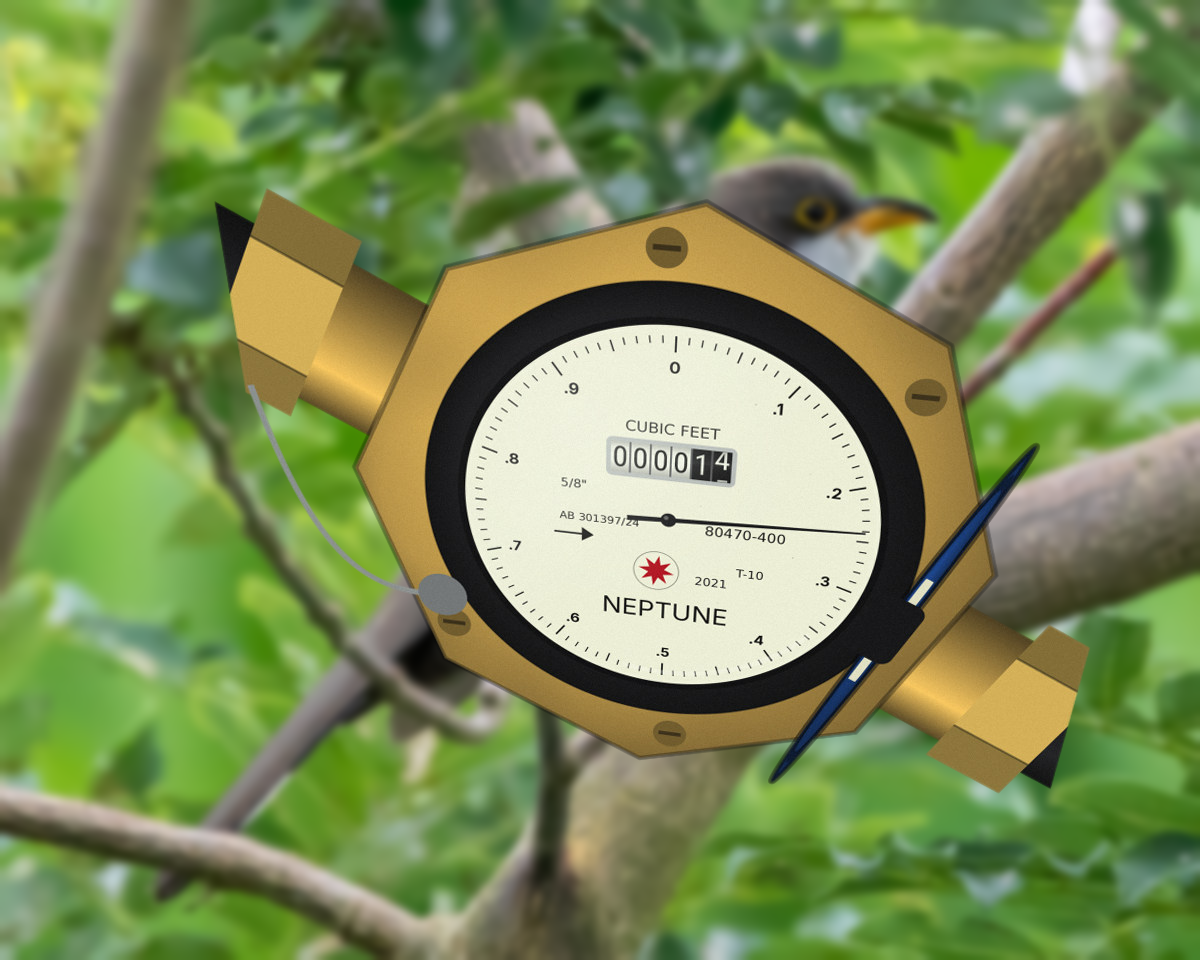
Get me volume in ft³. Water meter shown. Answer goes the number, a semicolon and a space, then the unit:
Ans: 14.24; ft³
